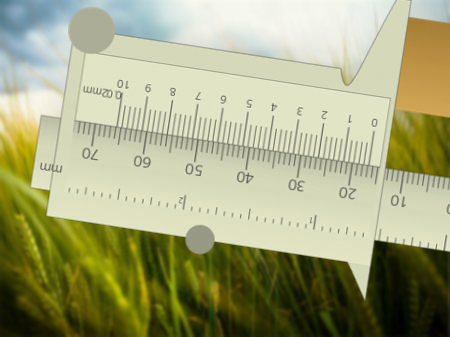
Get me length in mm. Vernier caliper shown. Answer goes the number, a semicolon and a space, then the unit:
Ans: 16.8; mm
